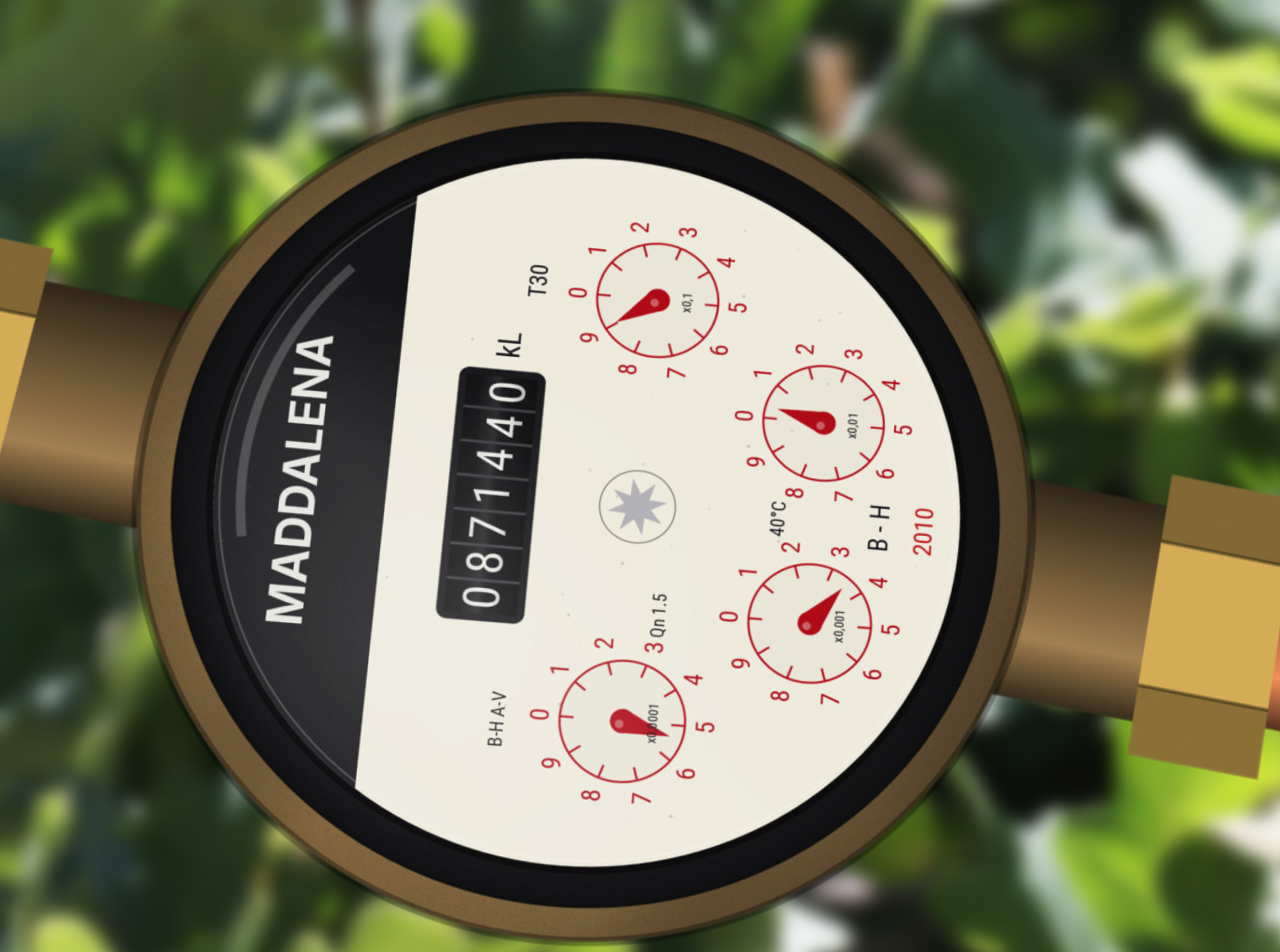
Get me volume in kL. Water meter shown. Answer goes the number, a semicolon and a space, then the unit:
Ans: 871439.9035; kL
